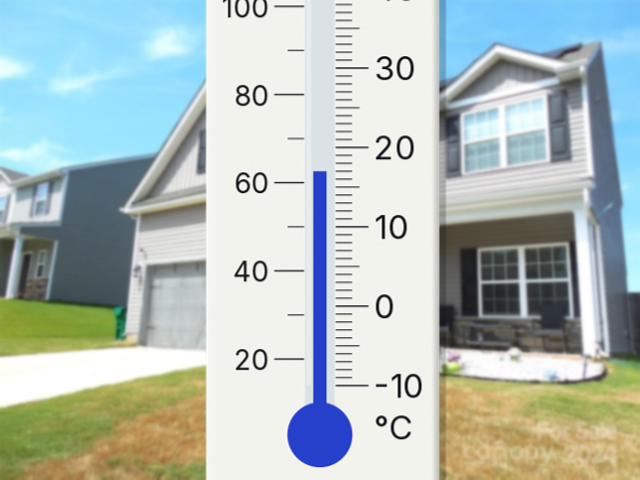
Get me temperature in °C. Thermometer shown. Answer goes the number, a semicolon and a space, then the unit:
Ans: 17; °C
